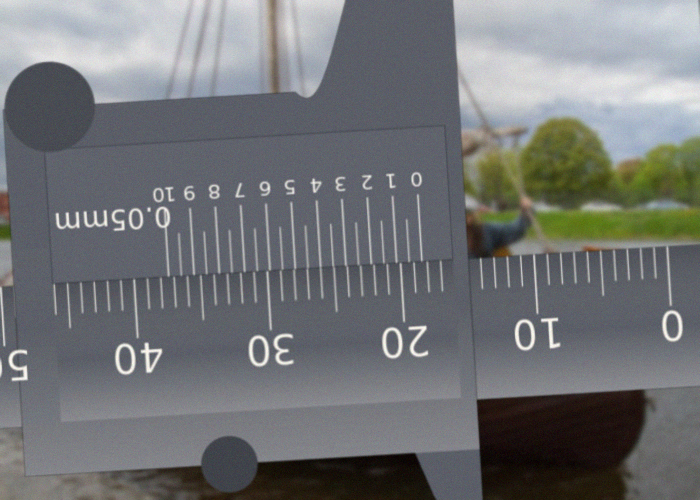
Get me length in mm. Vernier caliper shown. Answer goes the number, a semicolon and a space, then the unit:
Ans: 18.4; mm
